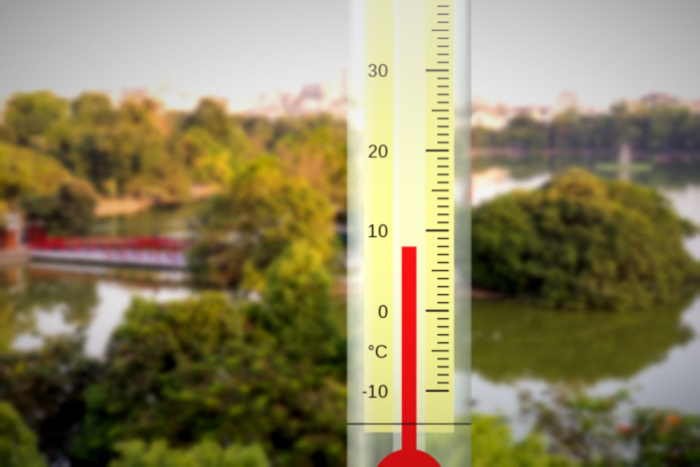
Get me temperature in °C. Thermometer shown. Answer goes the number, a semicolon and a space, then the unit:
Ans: 8; °C
